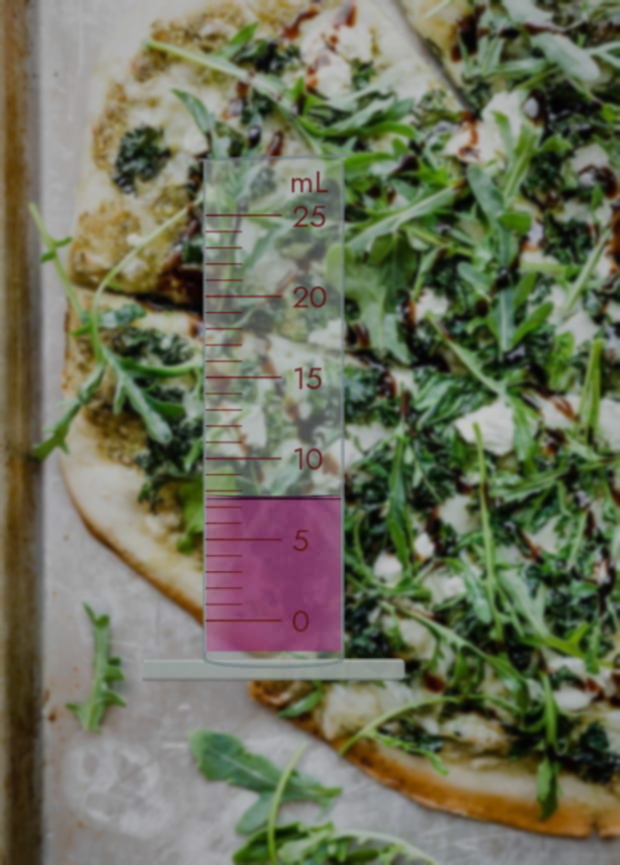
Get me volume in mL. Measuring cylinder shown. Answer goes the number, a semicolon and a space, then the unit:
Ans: 7.5; mL
